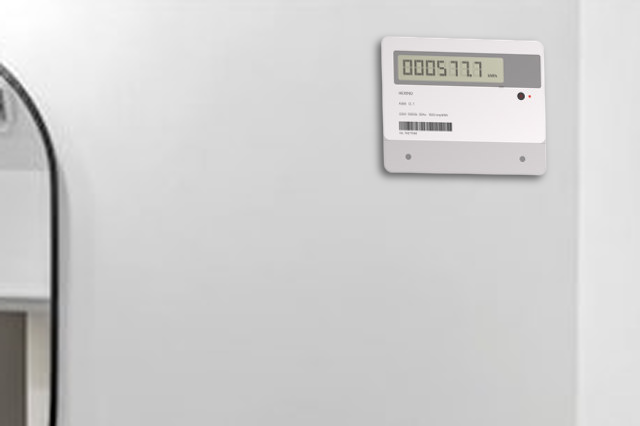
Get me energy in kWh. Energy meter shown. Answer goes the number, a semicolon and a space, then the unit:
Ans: 577.7; kWh
